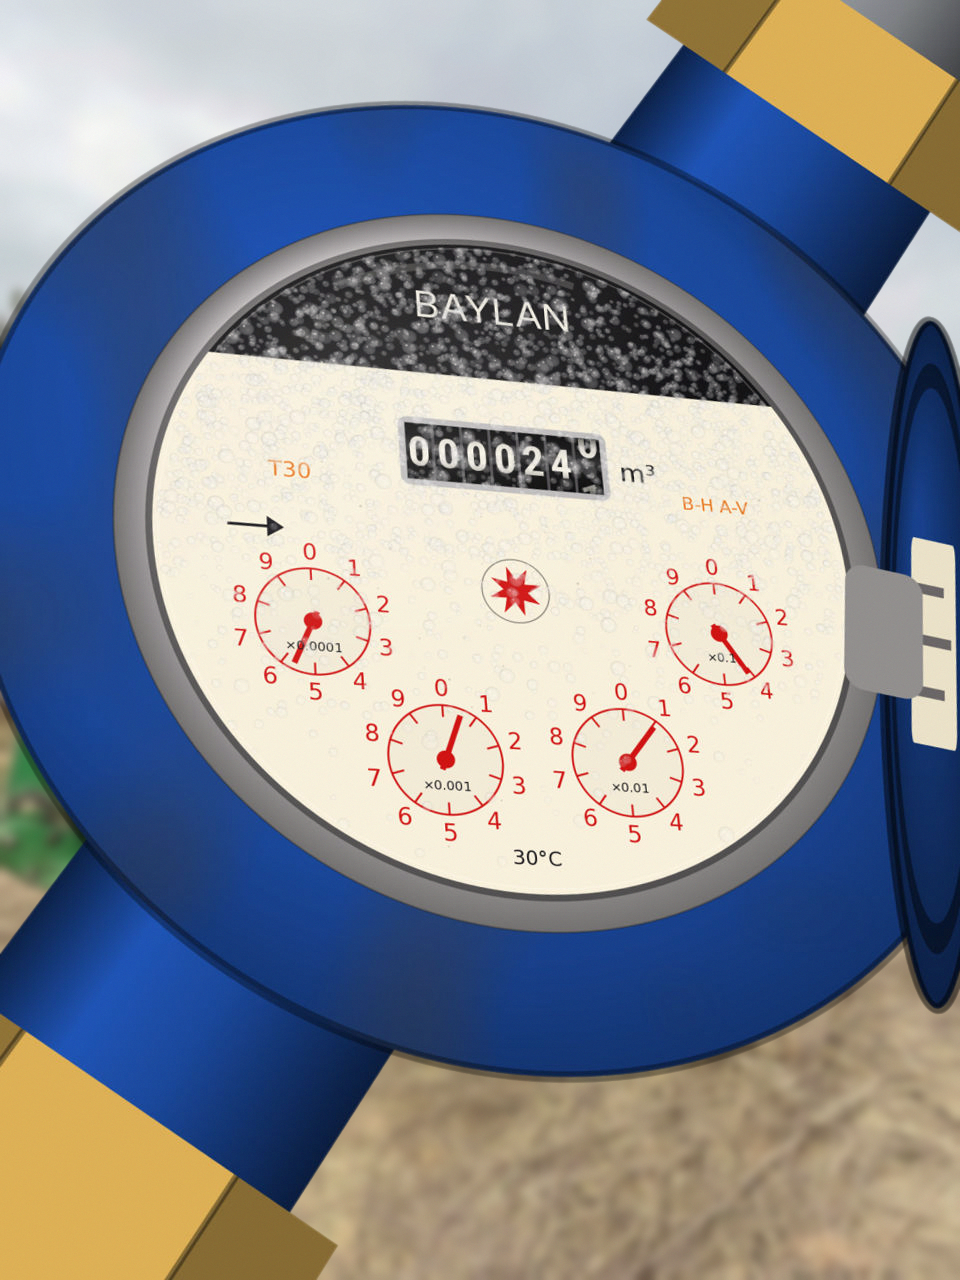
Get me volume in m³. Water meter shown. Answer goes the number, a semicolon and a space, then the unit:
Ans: 240.4105; m³
